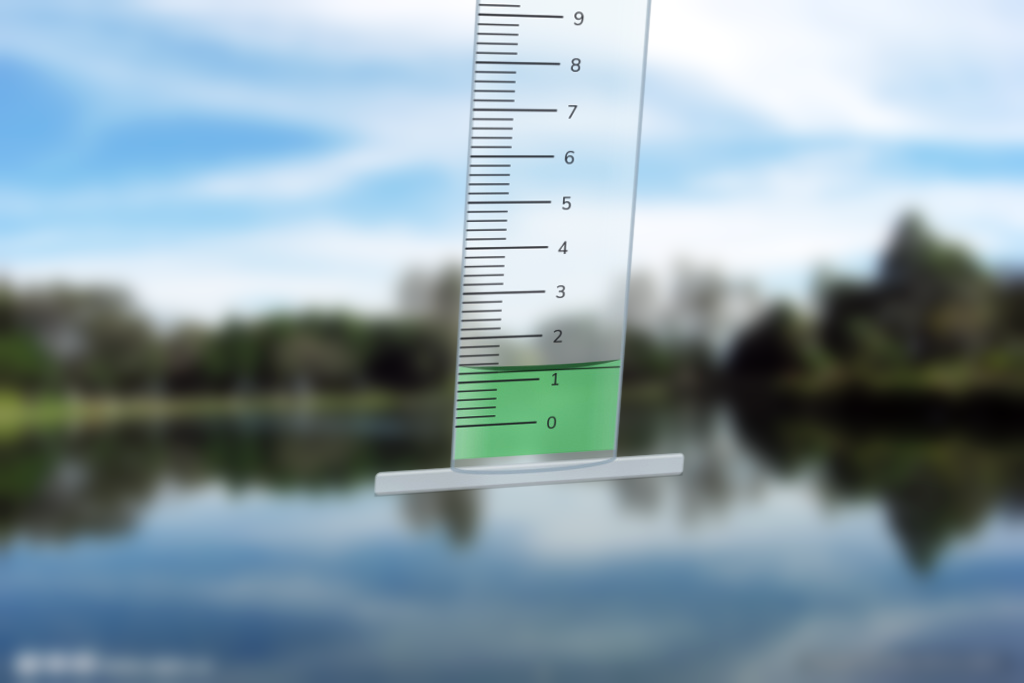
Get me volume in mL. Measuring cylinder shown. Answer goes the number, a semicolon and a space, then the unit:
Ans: 1.2; mL
